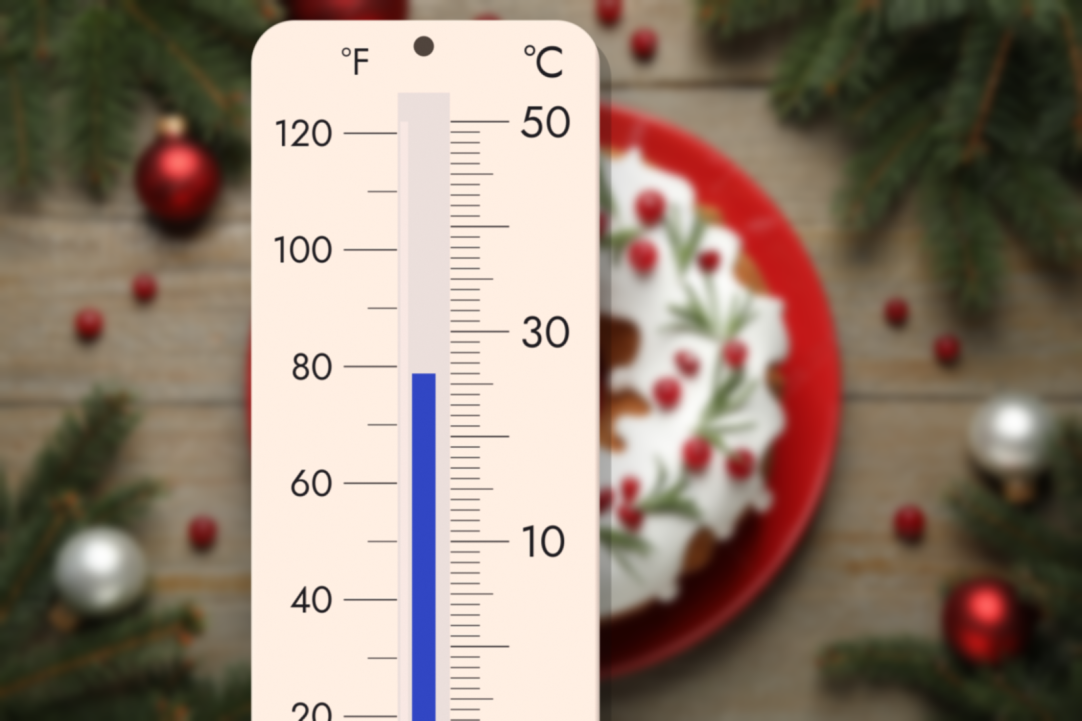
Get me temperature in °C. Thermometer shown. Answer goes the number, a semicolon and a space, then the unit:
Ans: 26; °C
